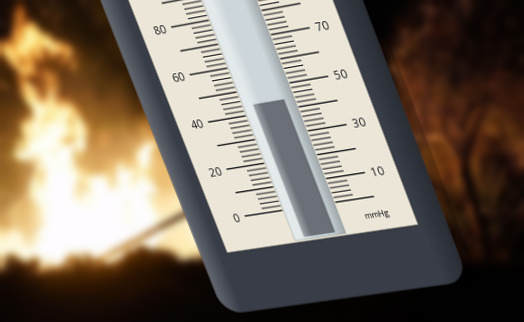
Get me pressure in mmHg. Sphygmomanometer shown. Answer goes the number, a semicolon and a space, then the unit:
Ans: 44; mmHg
